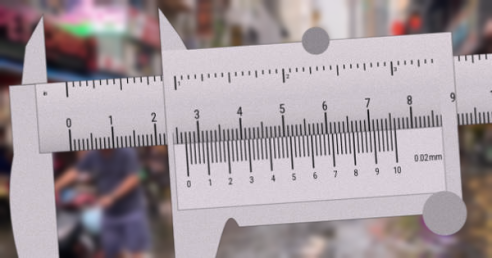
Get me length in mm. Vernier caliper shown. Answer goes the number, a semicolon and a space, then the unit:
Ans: 27.0; mm
